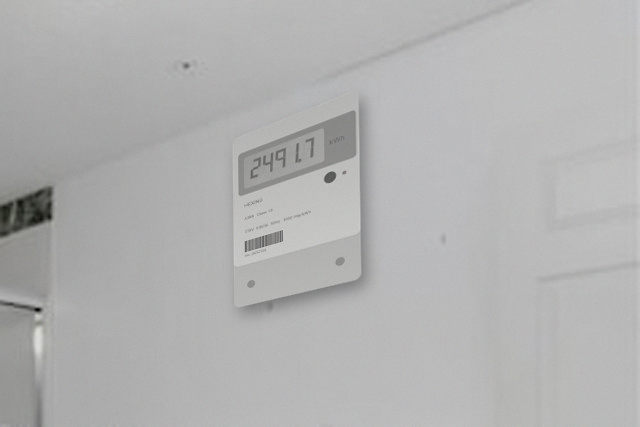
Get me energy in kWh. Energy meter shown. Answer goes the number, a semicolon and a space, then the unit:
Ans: 2491.7; kWh
